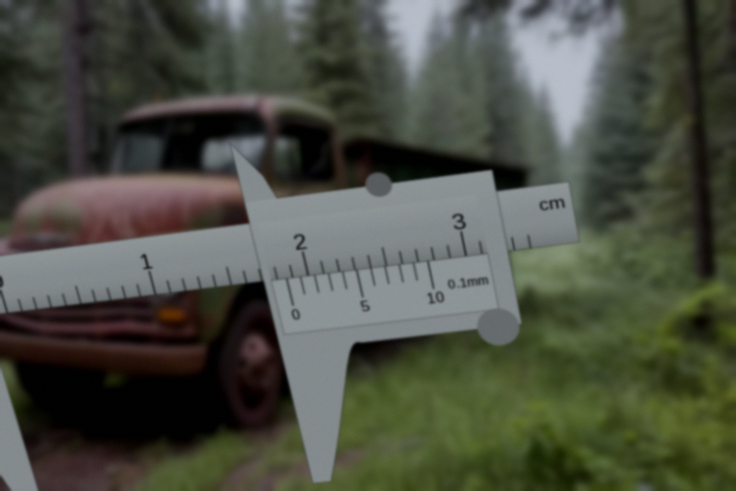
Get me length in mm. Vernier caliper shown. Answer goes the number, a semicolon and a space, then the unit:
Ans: 18.6; mm
